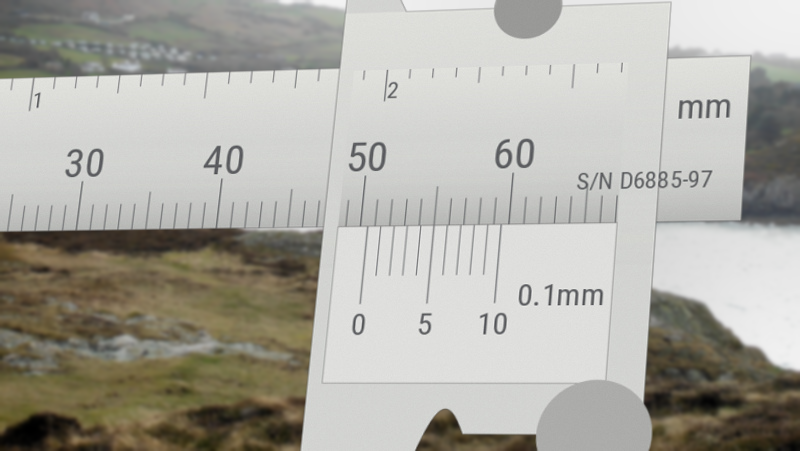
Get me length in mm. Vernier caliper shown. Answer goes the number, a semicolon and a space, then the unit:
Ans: 50.5; mm
